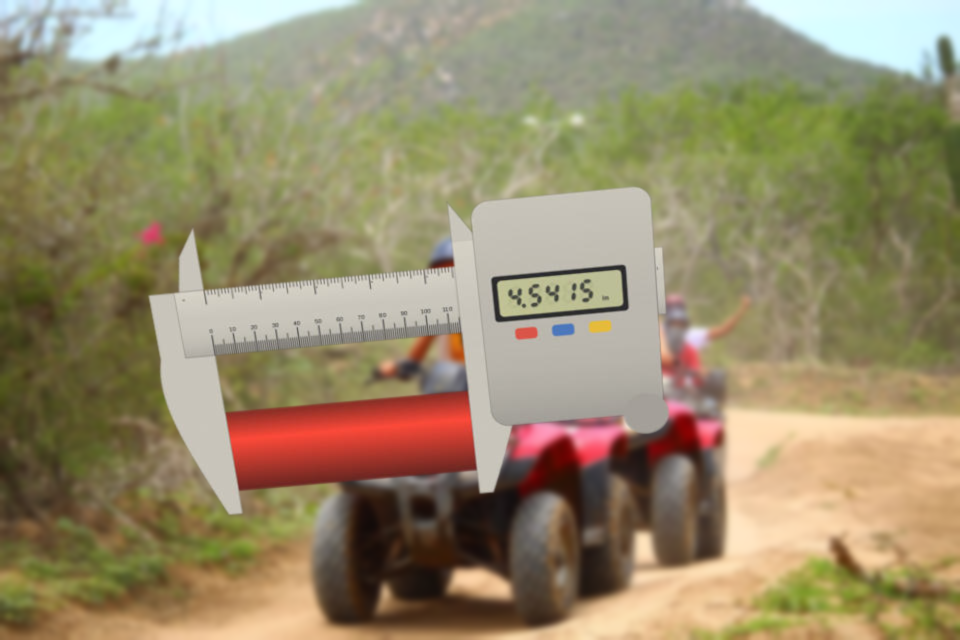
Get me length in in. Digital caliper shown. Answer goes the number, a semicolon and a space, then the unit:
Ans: 4.5415; in
